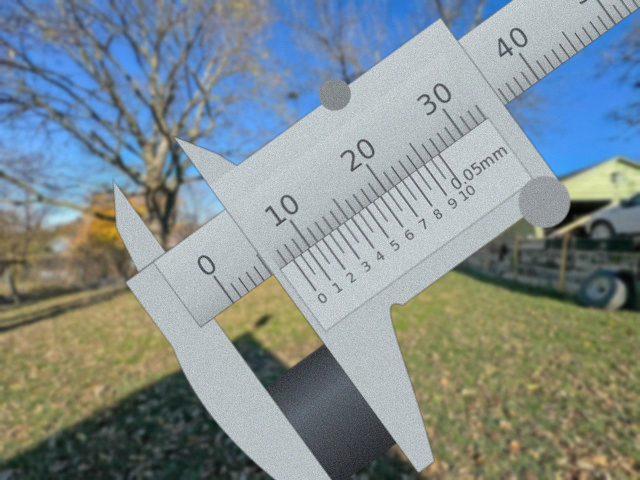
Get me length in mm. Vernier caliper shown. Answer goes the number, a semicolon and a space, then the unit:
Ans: 7.8; mm
